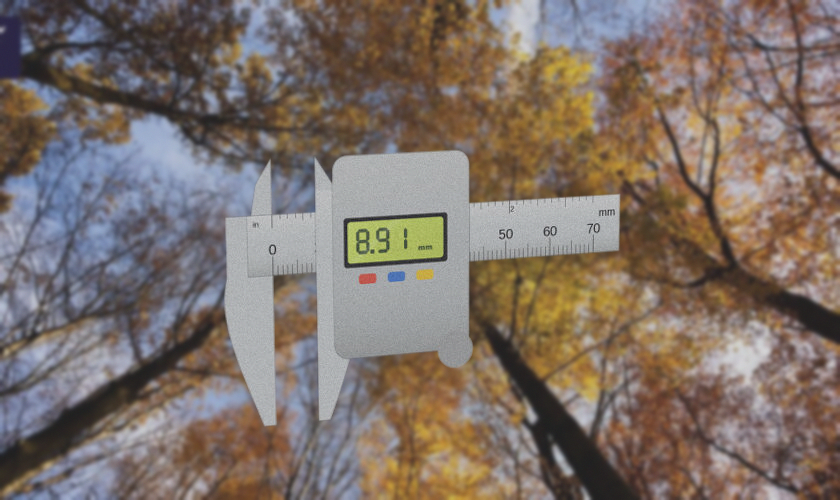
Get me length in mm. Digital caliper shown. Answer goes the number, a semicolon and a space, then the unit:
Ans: 8.91; mm
